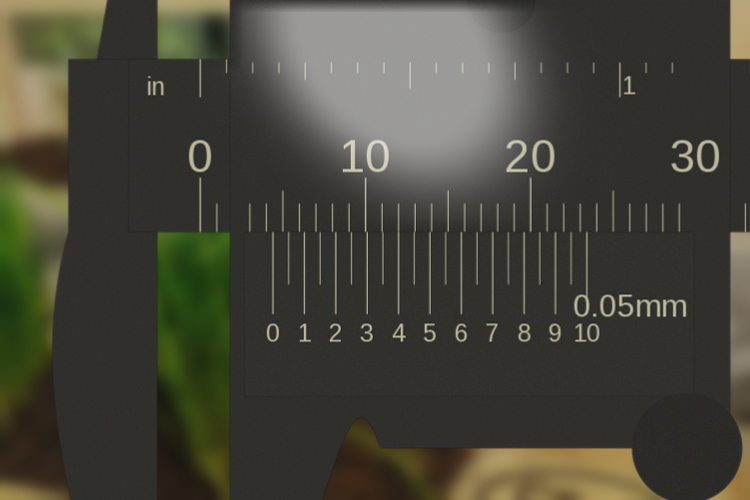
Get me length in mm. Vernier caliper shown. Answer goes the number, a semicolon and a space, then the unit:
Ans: 4.4; mm
